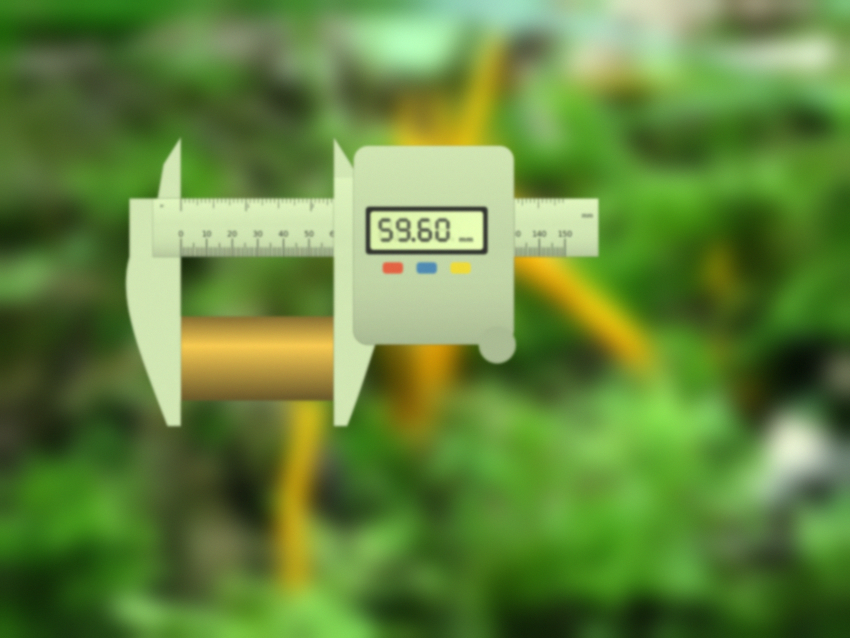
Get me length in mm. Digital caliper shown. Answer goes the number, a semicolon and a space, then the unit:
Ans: 59.60; mm
